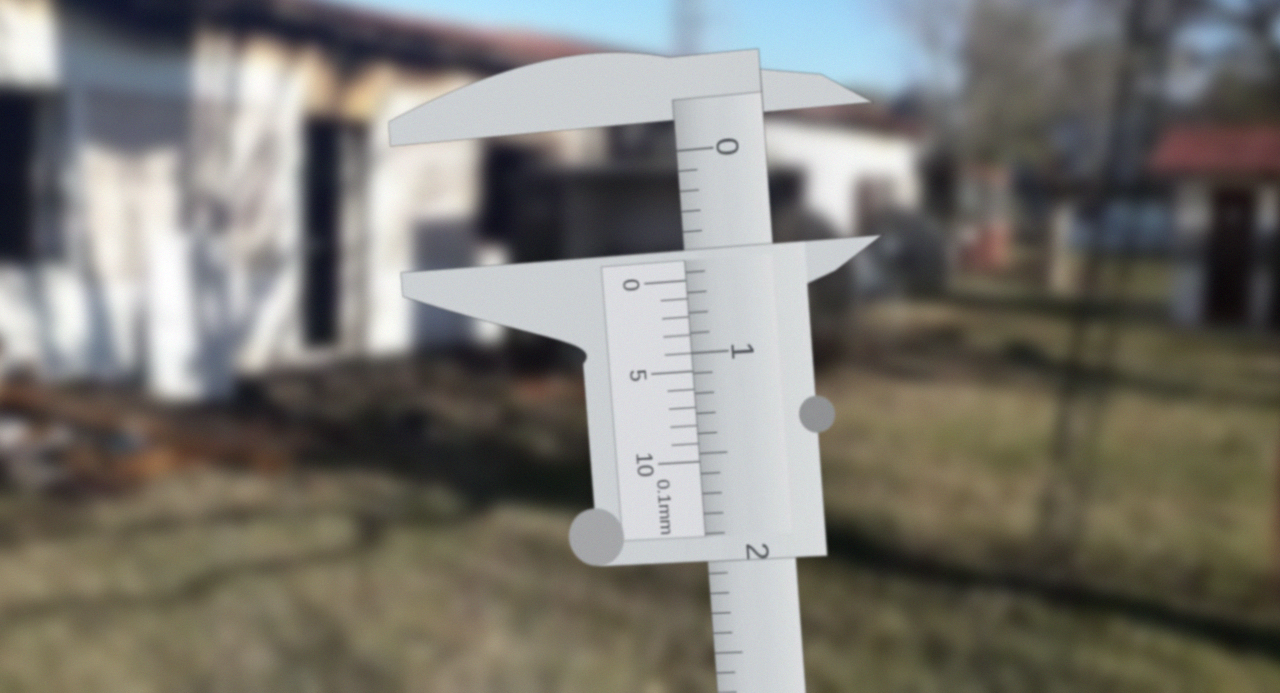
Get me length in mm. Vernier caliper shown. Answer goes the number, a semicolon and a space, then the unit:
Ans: 6.4; mm
